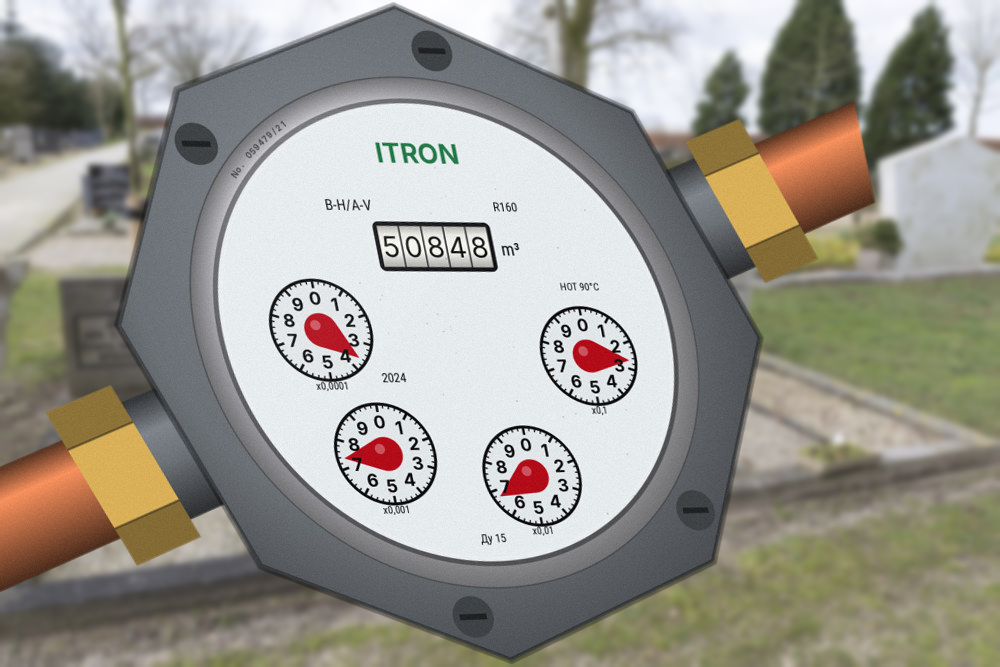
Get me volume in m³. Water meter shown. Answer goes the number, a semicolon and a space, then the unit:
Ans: 50848.2673; m³
